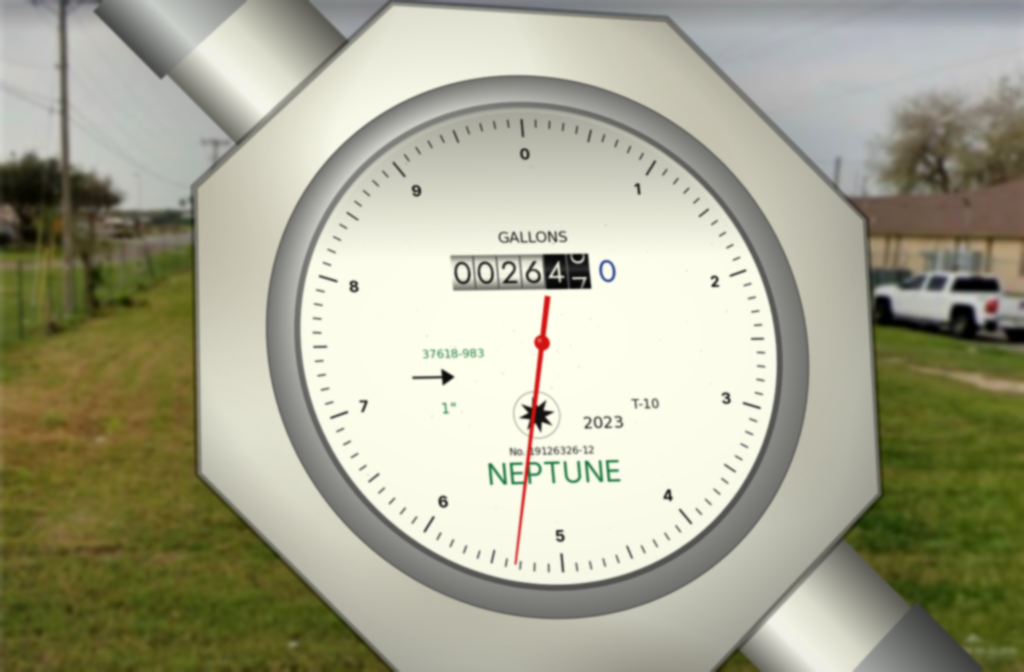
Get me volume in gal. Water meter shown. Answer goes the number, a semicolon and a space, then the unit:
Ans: 26465.3; gal
